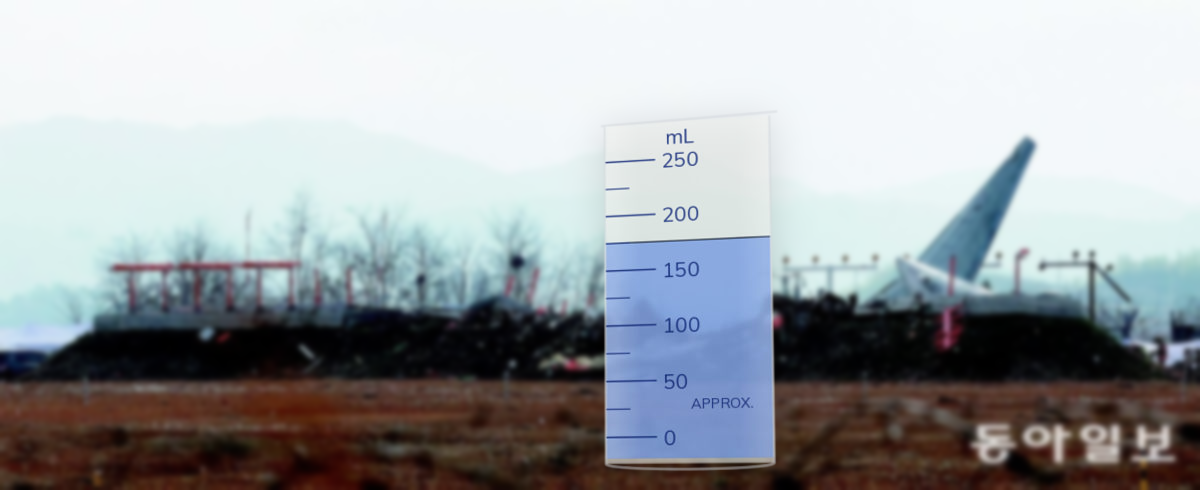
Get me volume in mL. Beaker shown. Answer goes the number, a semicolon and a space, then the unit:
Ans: 175; mL
